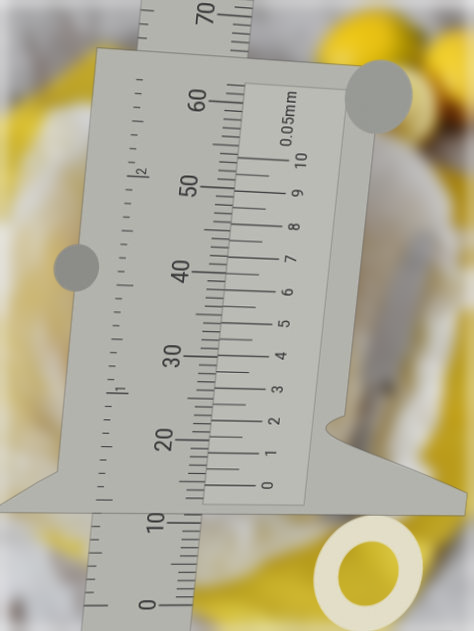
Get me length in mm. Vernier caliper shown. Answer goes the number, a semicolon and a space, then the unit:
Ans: 14.6; mm
